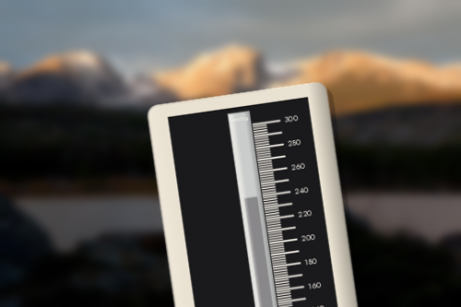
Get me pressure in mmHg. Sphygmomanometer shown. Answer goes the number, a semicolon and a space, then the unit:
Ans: 240; mmHg
